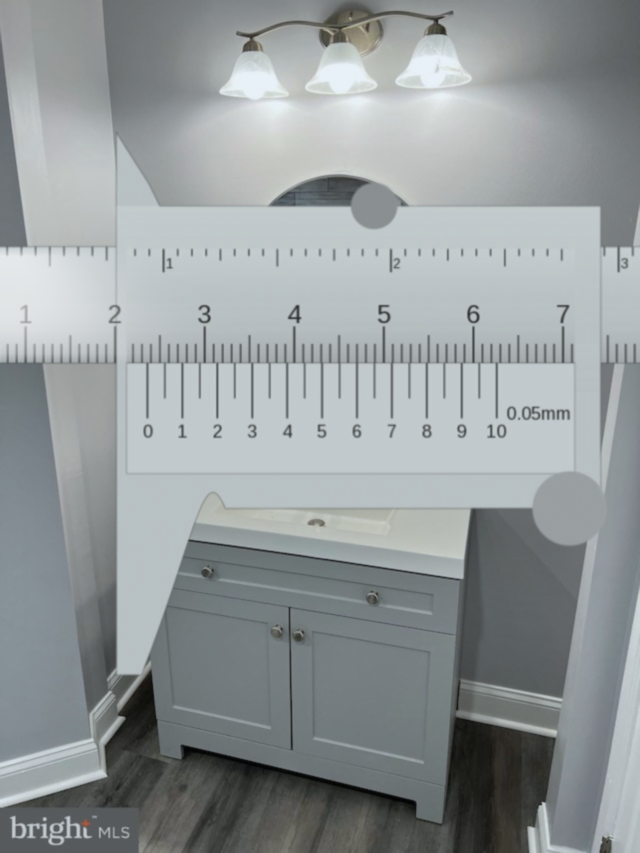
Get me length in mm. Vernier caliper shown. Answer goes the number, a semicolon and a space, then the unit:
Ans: 23.6; mm
